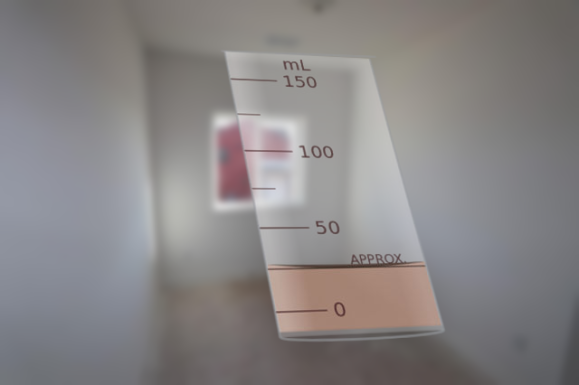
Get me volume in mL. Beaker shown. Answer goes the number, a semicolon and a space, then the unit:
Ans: 25; mL
